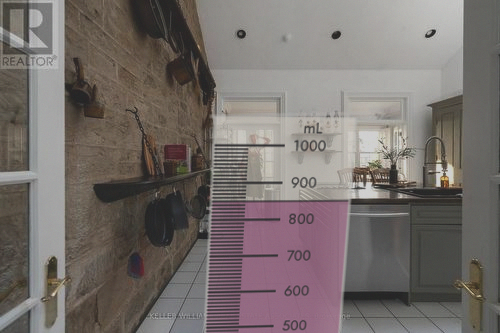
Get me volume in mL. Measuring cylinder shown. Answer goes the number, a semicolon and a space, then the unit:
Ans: 850; mL
